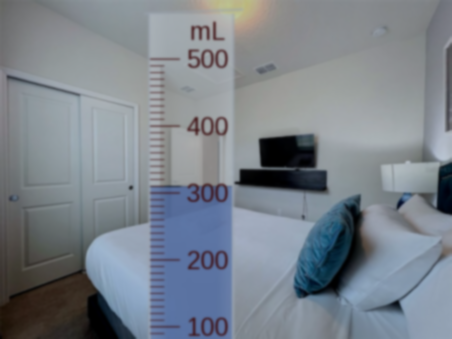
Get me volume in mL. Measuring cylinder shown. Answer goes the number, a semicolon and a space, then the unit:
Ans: 310; mL
